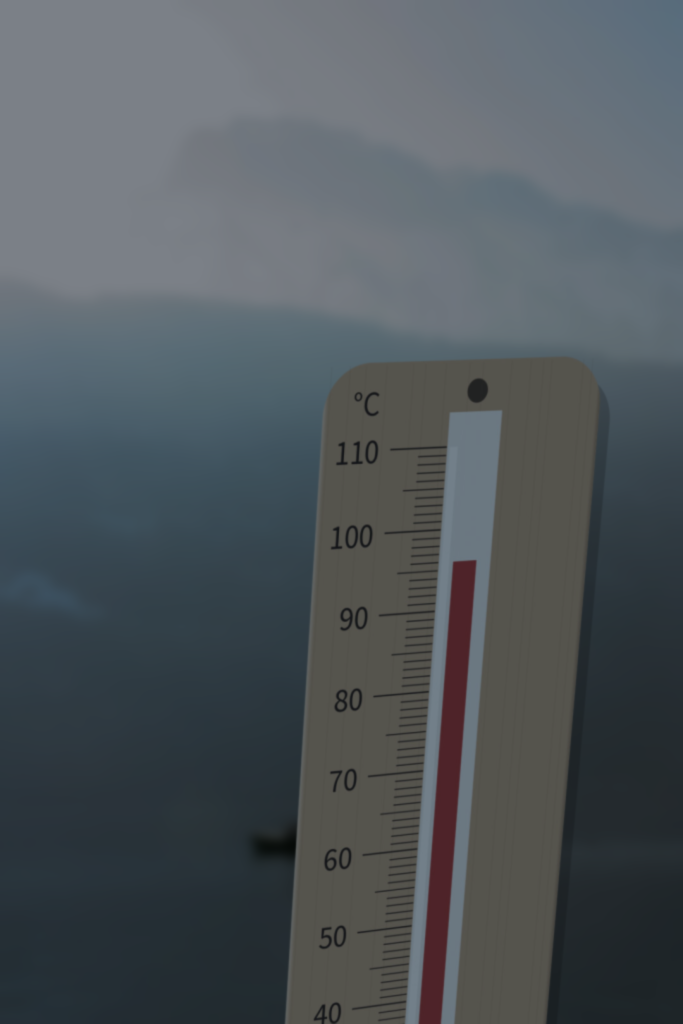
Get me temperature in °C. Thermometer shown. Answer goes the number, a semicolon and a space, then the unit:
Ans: 96; °C
